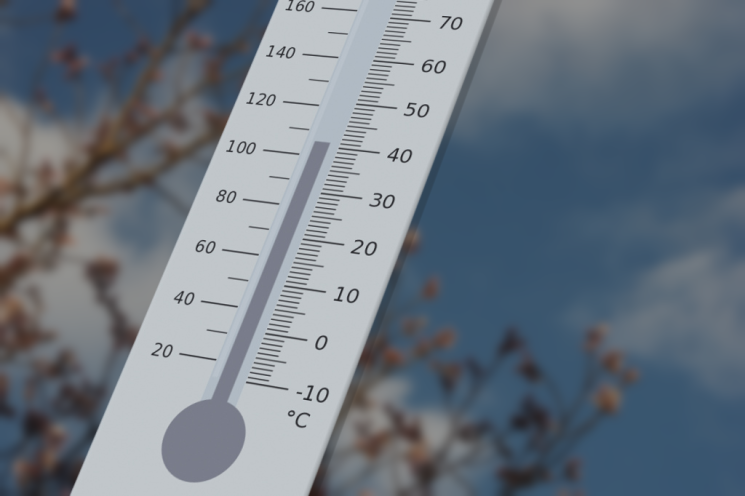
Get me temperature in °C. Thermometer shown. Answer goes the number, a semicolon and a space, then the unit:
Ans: 41; °C
